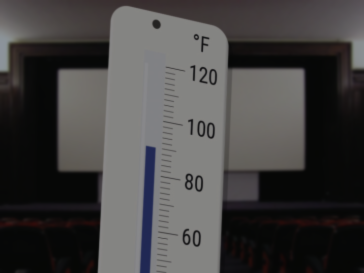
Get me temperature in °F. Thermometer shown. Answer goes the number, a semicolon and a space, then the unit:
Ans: 90; °F
